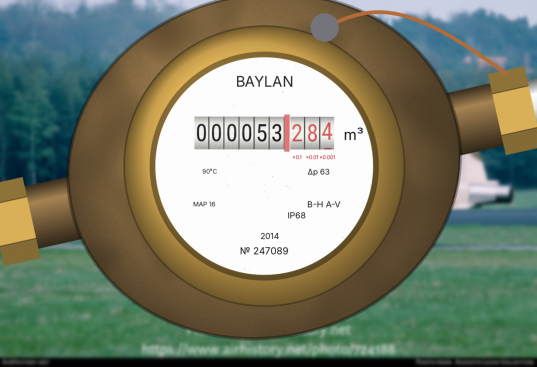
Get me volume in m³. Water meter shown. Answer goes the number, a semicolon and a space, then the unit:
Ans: 53.284; m³
